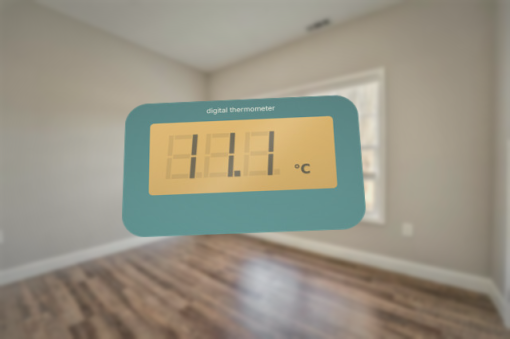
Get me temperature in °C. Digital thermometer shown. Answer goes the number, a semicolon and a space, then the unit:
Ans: 11.1; °C
